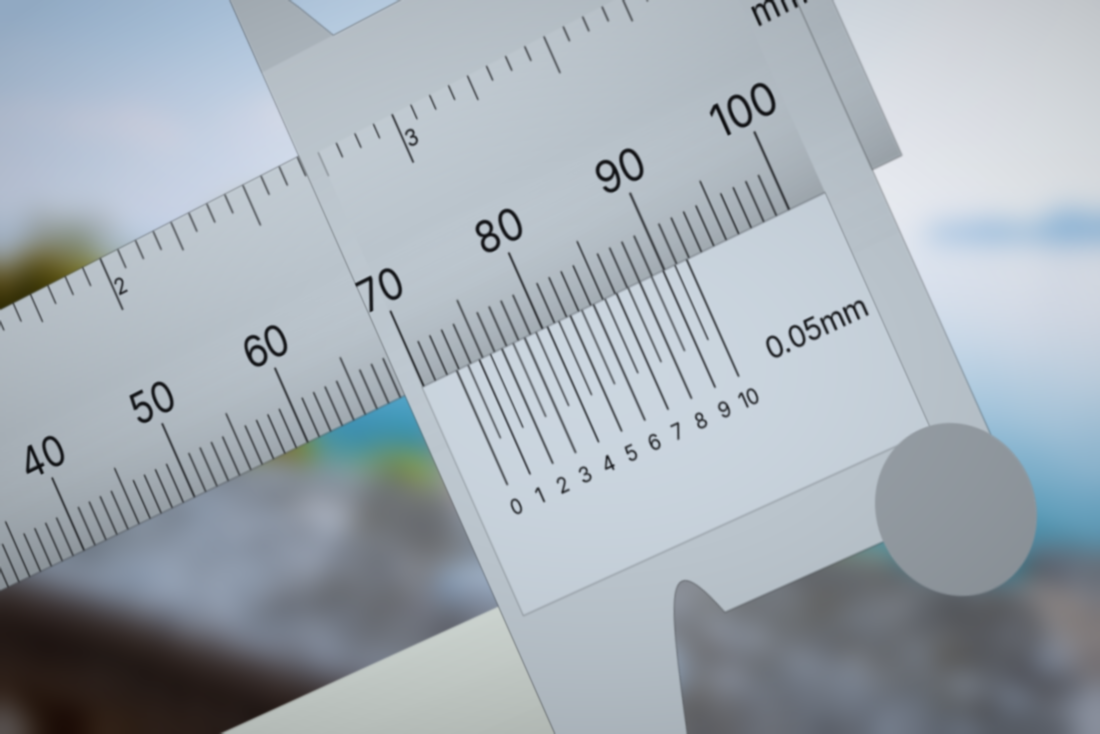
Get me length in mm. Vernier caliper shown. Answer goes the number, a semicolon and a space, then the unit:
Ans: 72.8; mm
